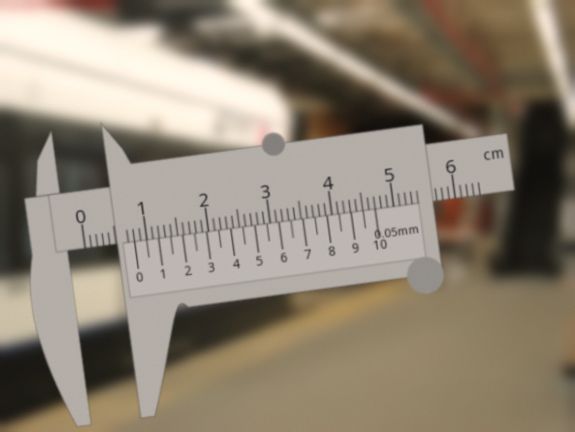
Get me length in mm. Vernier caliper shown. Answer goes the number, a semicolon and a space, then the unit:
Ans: 8.0; mm
